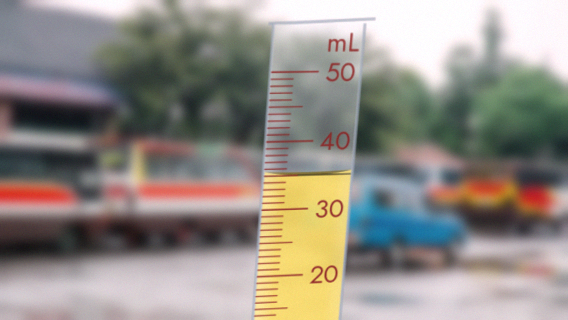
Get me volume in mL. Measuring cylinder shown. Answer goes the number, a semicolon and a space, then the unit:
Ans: 35; mL
